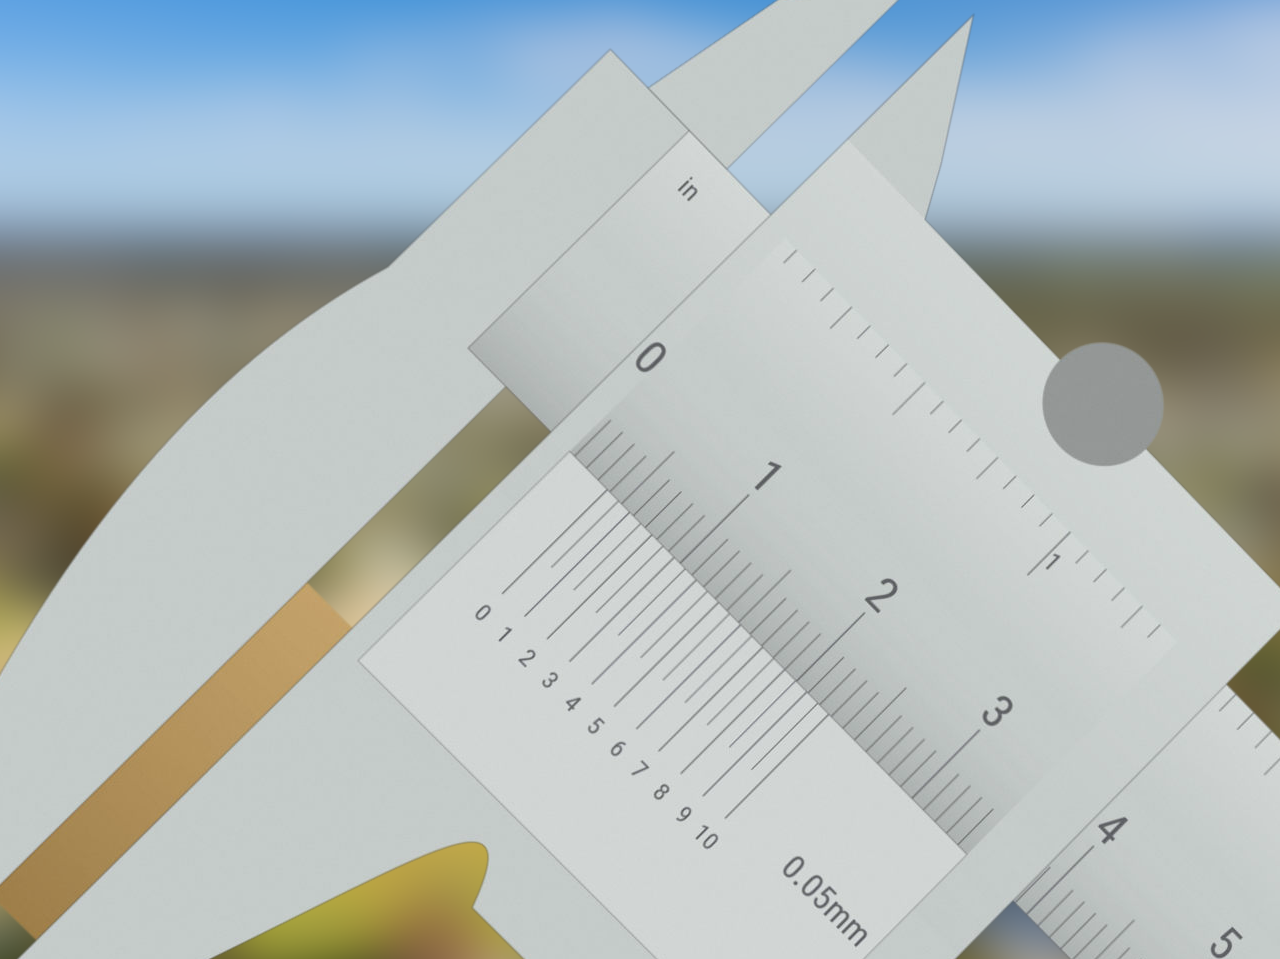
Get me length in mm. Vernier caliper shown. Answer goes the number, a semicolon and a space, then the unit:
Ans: 3.8; mm
